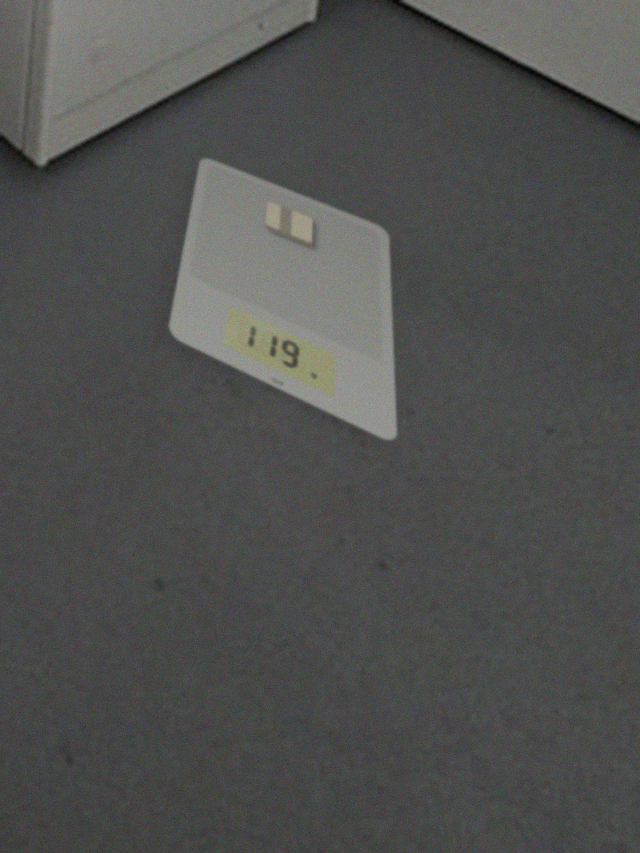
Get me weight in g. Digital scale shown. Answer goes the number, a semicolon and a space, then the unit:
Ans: 119; g
